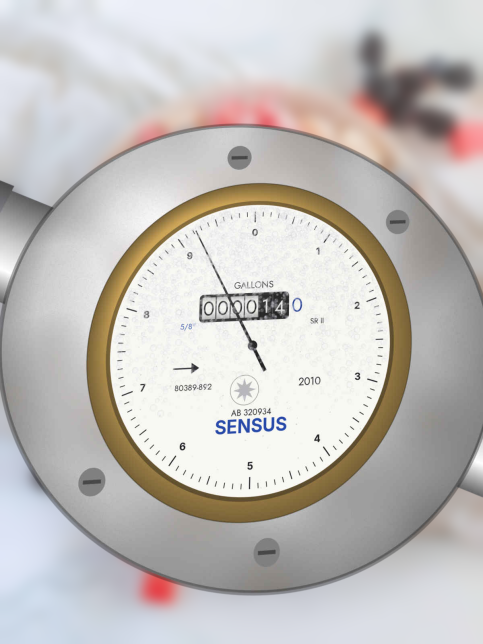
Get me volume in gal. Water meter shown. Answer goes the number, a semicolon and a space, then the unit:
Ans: 139.2; gal
